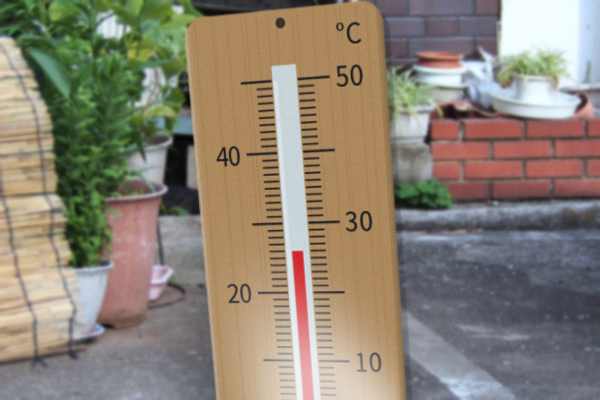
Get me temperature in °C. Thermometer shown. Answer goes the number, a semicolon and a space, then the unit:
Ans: 26; °C
